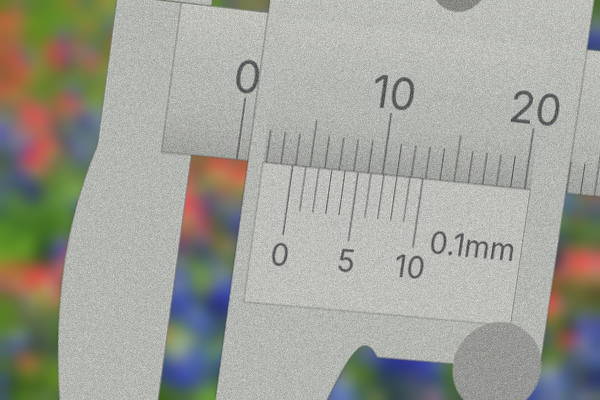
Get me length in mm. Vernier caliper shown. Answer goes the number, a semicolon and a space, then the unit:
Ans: 3.8; mm
